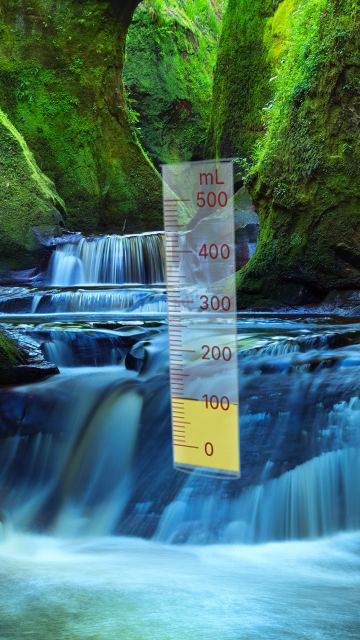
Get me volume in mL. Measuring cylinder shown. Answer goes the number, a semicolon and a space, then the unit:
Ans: 100; mL
